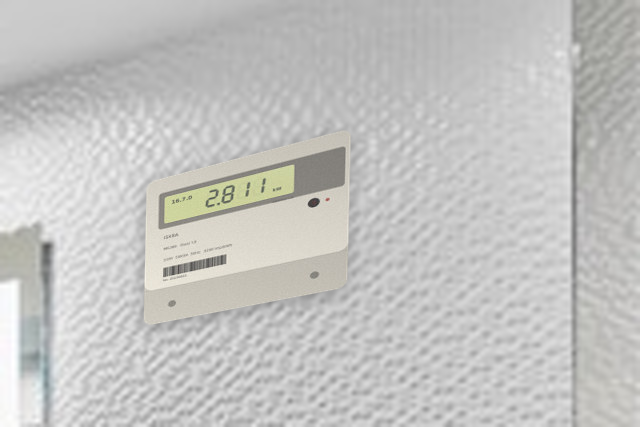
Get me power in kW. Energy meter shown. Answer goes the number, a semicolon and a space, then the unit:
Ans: 2.811; kW
